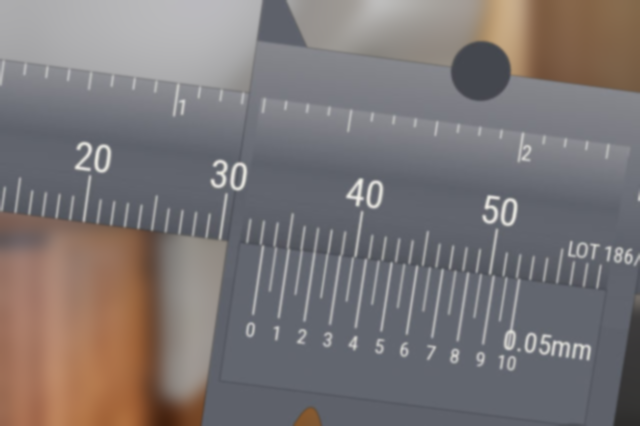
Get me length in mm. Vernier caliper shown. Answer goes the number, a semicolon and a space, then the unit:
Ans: 33.2; mm
